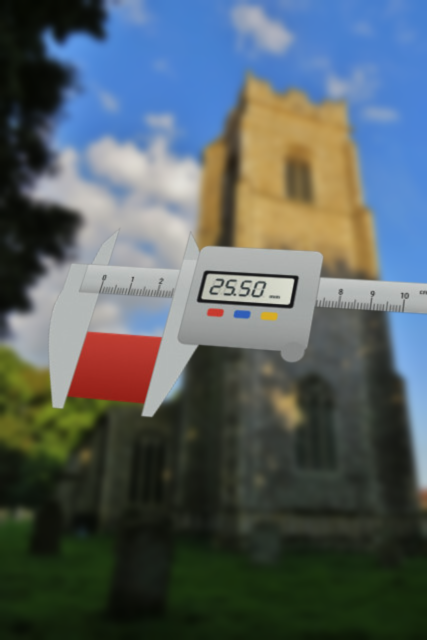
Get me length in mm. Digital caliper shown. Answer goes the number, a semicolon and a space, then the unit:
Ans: 25.50; mm
